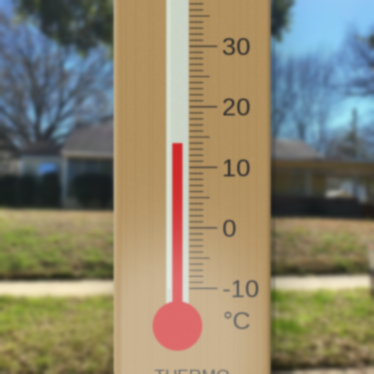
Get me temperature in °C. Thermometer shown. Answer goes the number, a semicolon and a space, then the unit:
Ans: 14; °C
